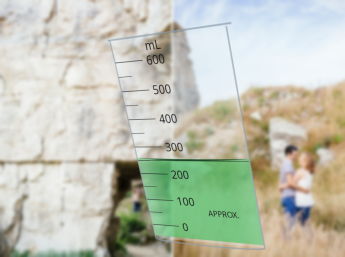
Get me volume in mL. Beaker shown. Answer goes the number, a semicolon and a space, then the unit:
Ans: 250; mL
